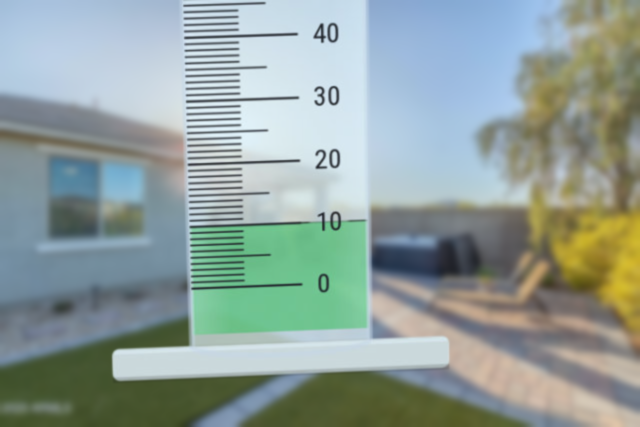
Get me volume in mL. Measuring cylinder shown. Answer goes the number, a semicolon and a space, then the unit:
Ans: 10; mL
